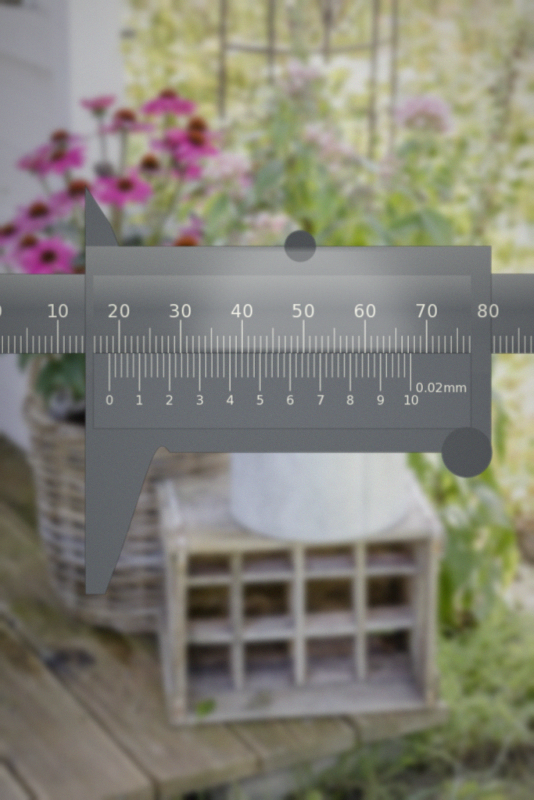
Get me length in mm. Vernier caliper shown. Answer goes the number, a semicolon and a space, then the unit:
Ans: 18.4; mm
